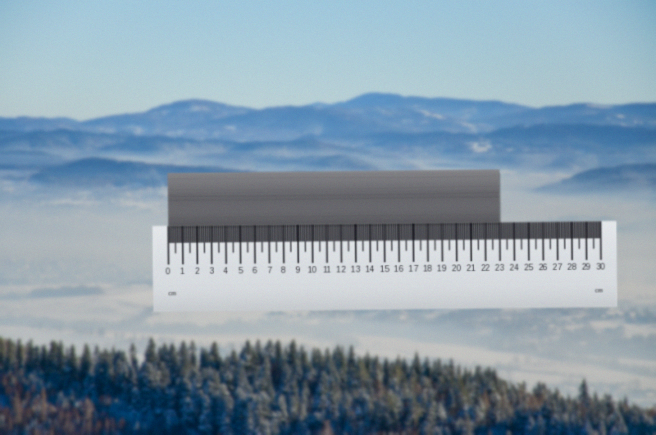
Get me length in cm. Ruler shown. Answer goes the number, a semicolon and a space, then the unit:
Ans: 23; cm
